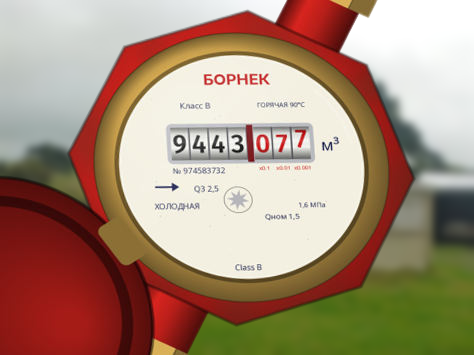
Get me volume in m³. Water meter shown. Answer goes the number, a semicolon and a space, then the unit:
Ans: 9443.077; m³
